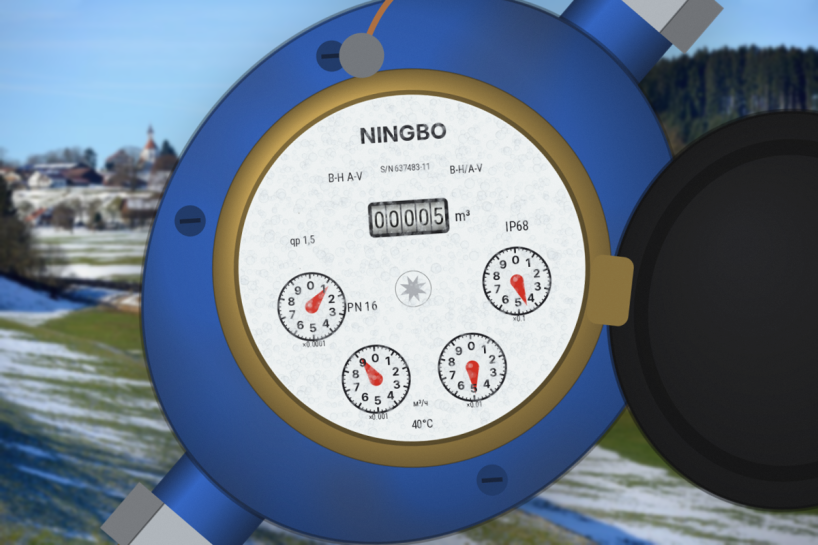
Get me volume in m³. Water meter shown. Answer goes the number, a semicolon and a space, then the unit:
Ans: 5.4491; m³
